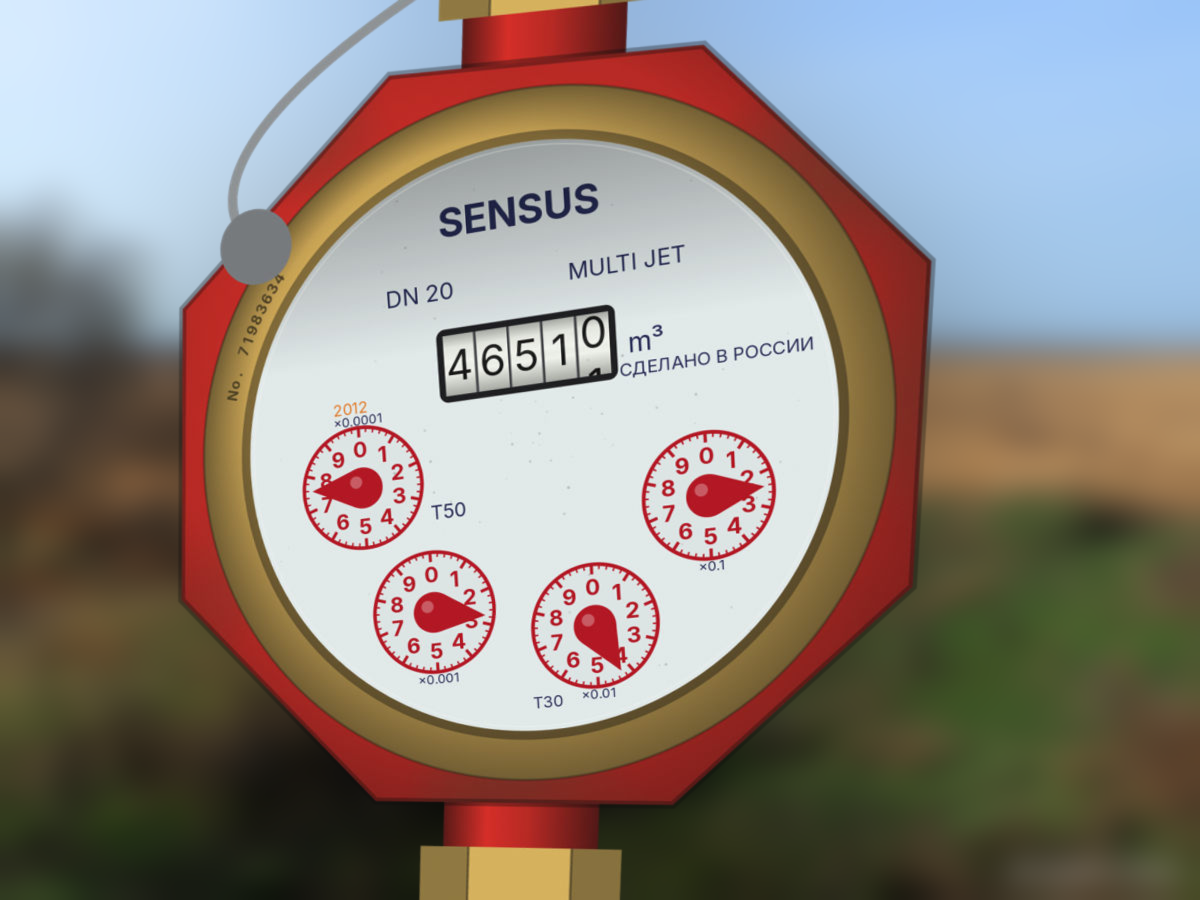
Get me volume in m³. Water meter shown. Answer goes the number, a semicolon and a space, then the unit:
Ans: 46510.2427; m³
